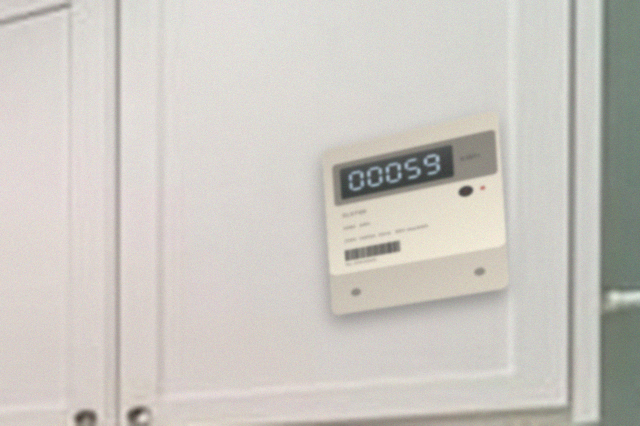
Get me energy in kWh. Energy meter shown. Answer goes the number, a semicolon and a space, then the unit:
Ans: 59; kWh
